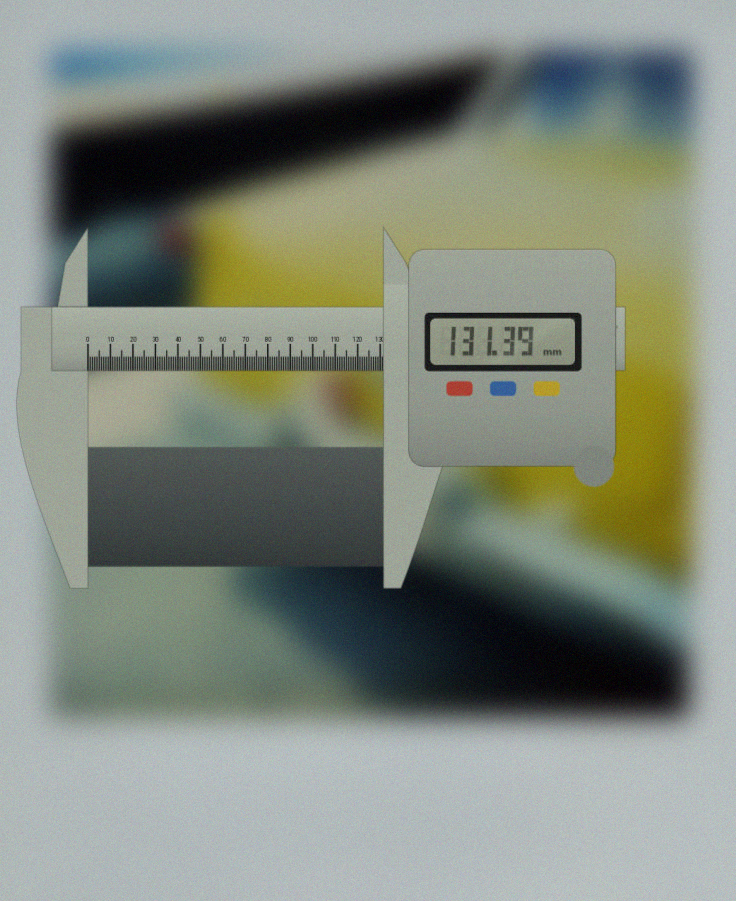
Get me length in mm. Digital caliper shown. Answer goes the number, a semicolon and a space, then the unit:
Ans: 131.39; mm
